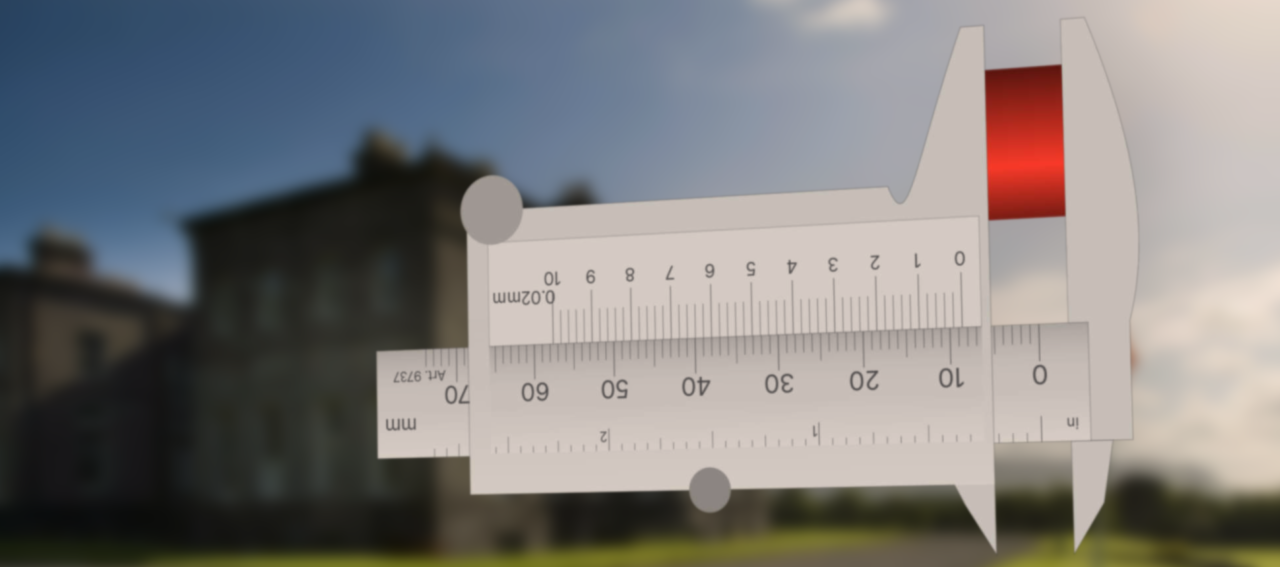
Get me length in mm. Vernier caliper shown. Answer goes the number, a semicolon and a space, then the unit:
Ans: 8.6; mm
